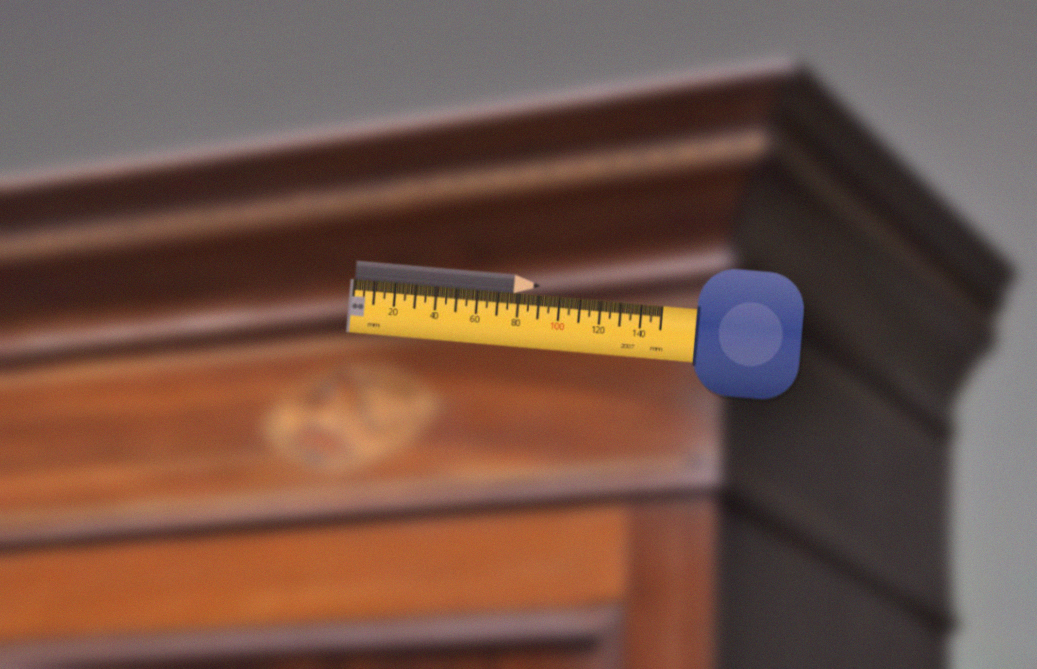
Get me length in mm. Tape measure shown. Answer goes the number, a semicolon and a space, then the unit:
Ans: 90; mm
